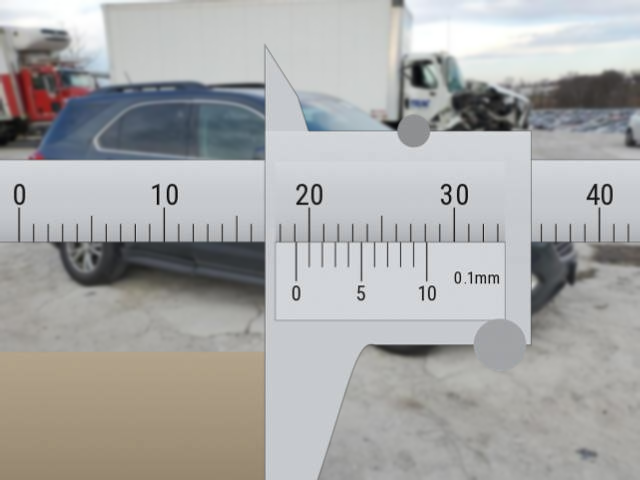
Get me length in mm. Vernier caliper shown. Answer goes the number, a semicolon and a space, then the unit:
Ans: 19.1; mm
